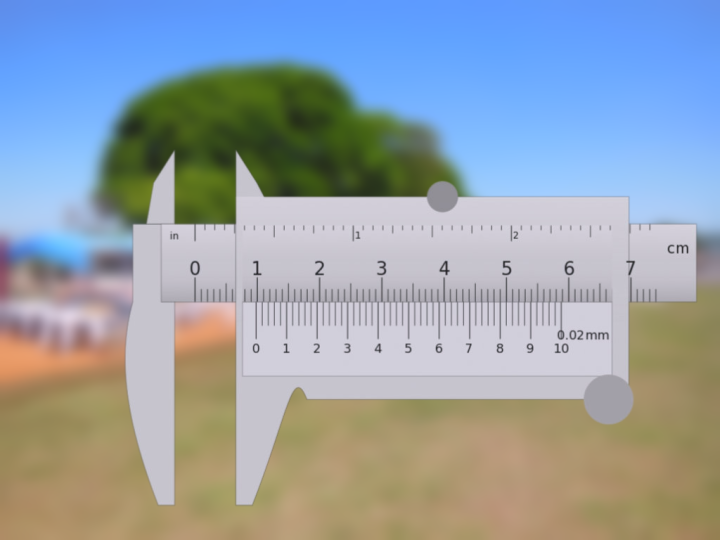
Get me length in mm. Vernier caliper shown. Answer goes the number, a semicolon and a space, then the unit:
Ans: 9.8; mm
